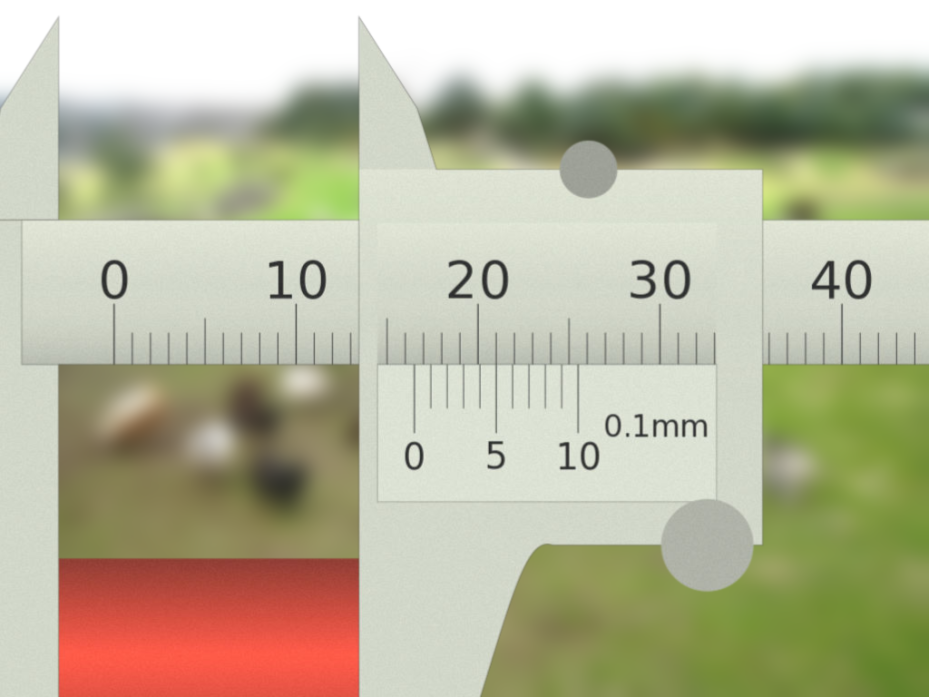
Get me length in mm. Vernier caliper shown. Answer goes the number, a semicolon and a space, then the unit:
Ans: 16.5; mm
